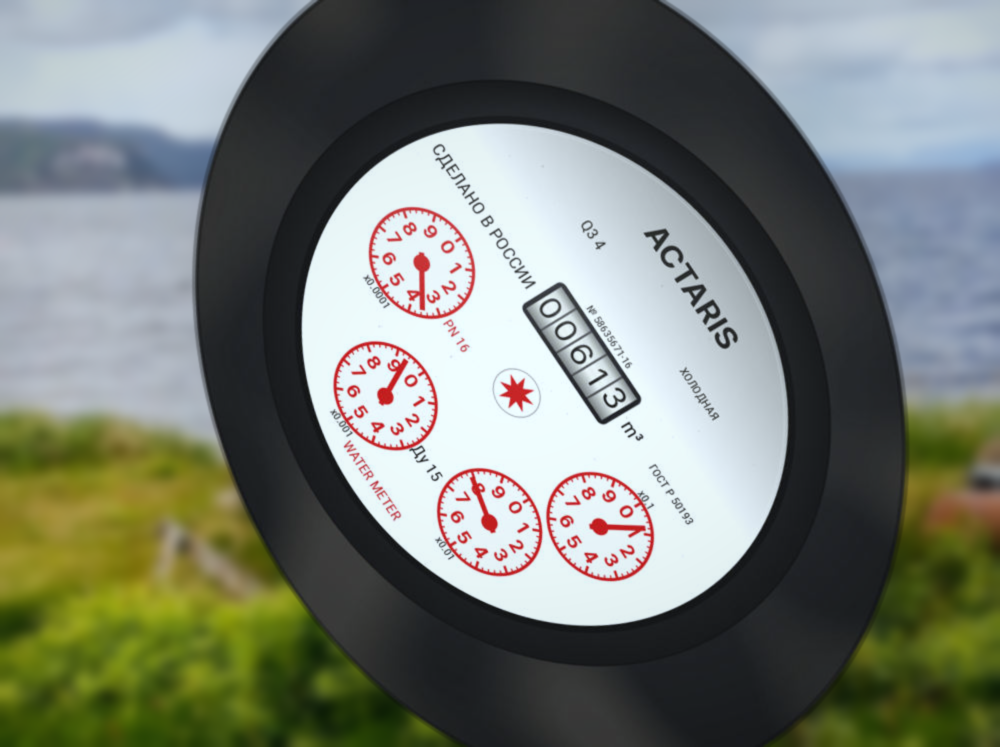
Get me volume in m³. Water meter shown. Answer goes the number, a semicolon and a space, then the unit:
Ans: 613.0793; m³
